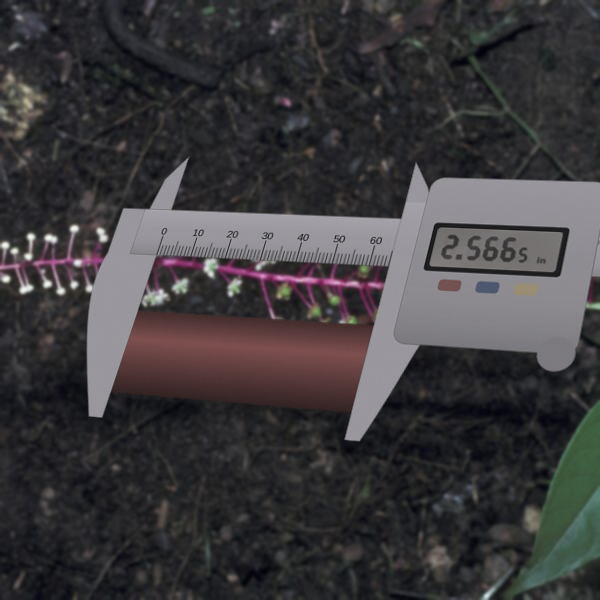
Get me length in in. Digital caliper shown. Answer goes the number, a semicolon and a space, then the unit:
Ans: 2.5665; in
